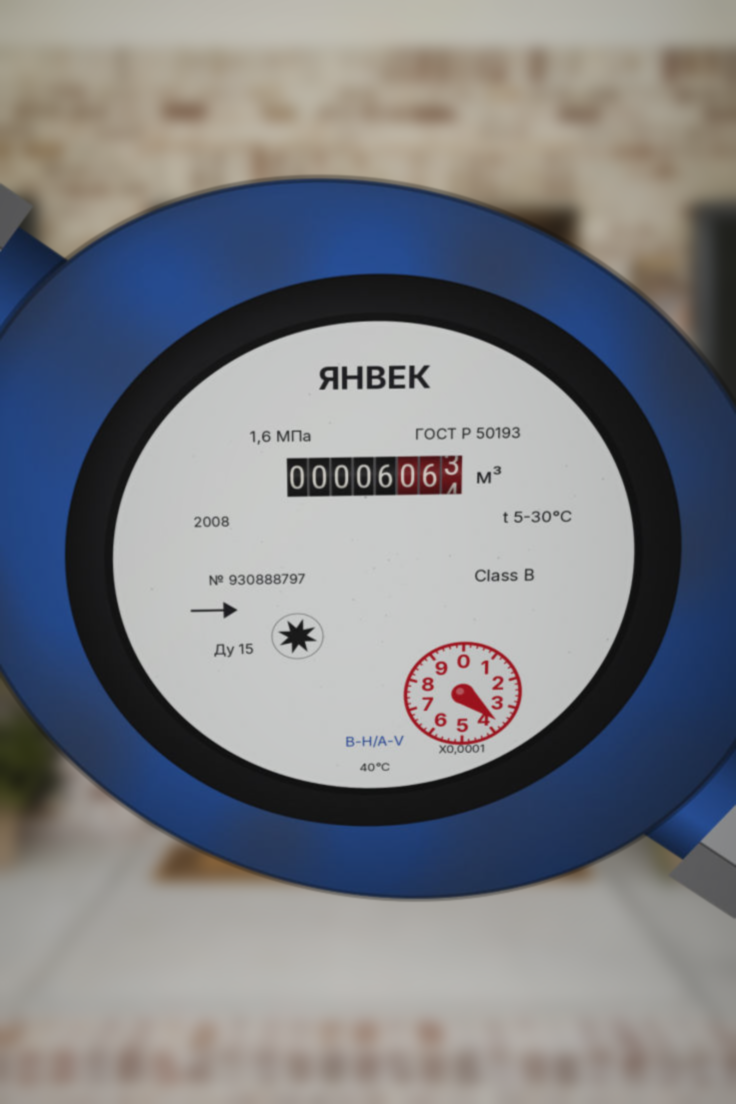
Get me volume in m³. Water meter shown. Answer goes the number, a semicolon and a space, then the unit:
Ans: 6.0633; m³
